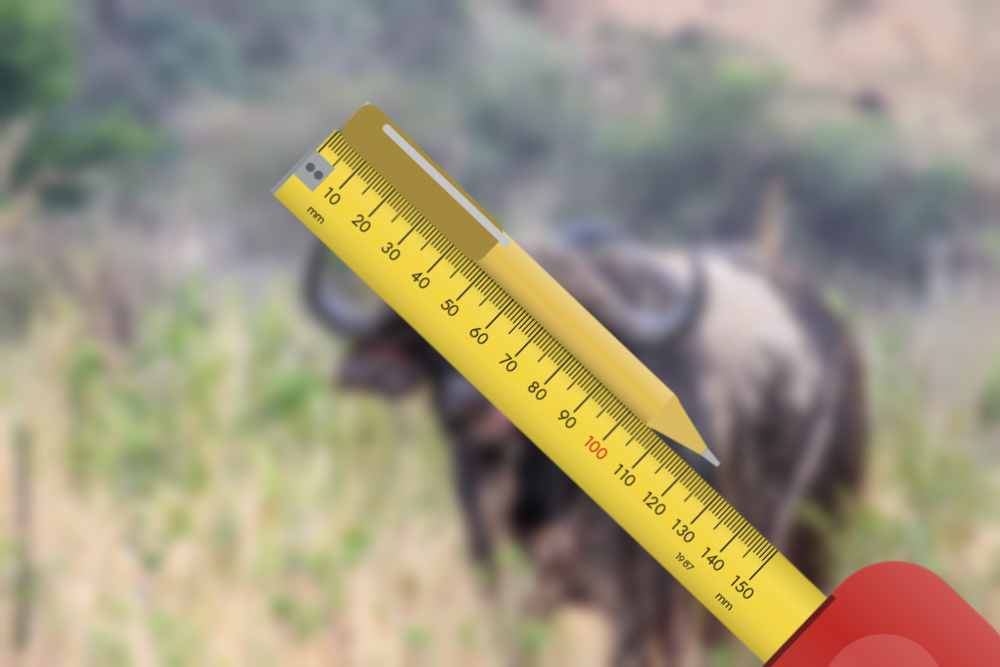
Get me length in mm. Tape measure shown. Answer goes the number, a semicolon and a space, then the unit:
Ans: 125; mm
